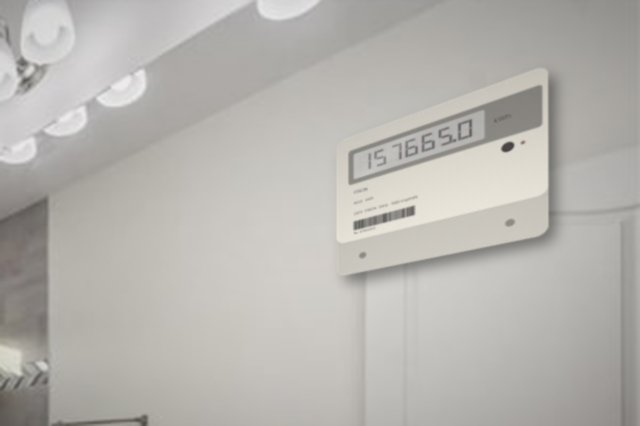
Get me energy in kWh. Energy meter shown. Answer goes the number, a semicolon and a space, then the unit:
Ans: 157665.0; kWh
